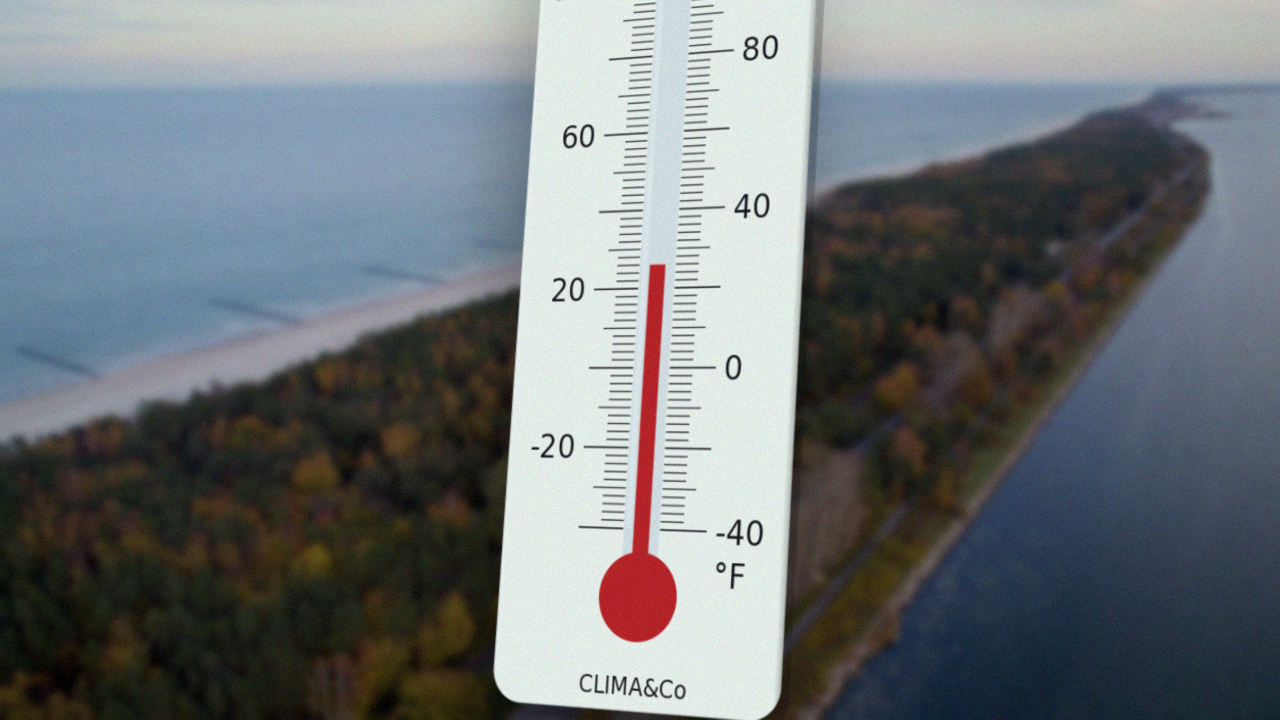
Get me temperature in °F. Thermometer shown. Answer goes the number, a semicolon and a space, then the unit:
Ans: 26; °F
